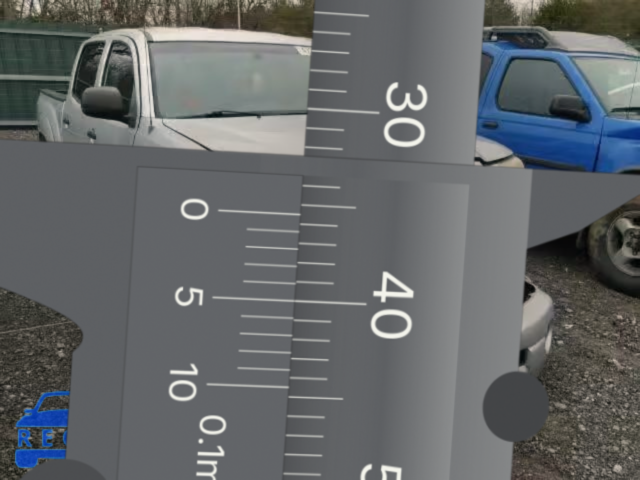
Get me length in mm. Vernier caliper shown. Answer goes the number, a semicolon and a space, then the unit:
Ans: 35.5; mm
